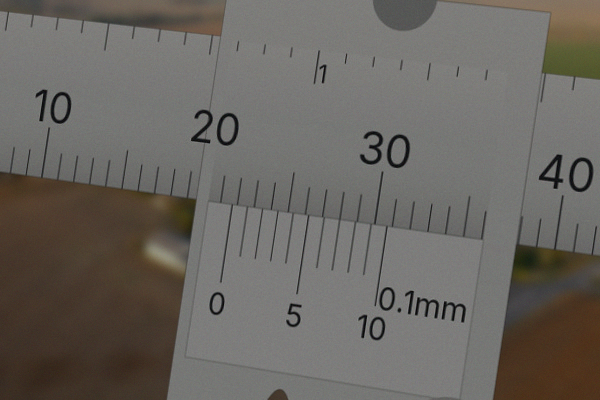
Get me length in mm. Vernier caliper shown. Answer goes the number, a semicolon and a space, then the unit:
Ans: 21.7; mm
